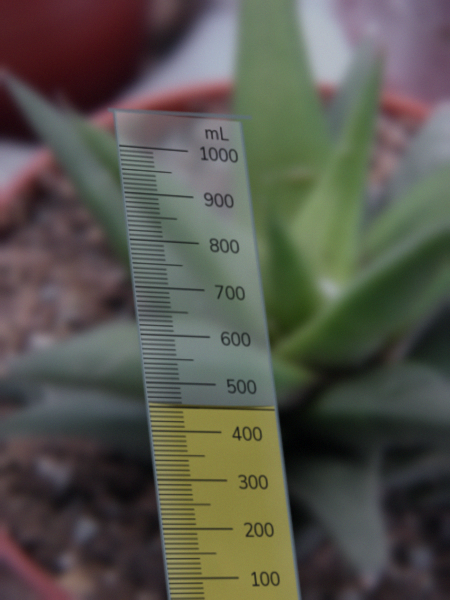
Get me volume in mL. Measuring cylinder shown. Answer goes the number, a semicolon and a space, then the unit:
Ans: 450; mL
